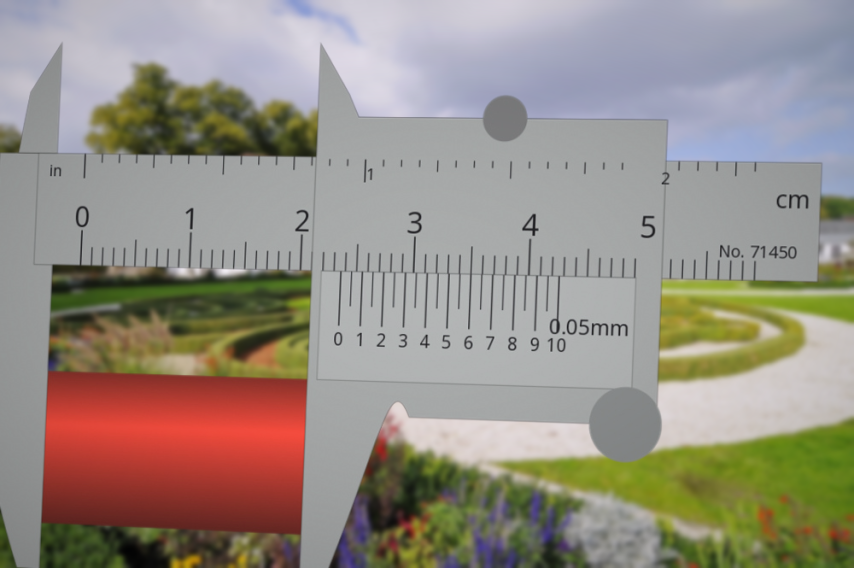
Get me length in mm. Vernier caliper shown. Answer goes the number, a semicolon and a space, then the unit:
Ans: 23.6; mm
